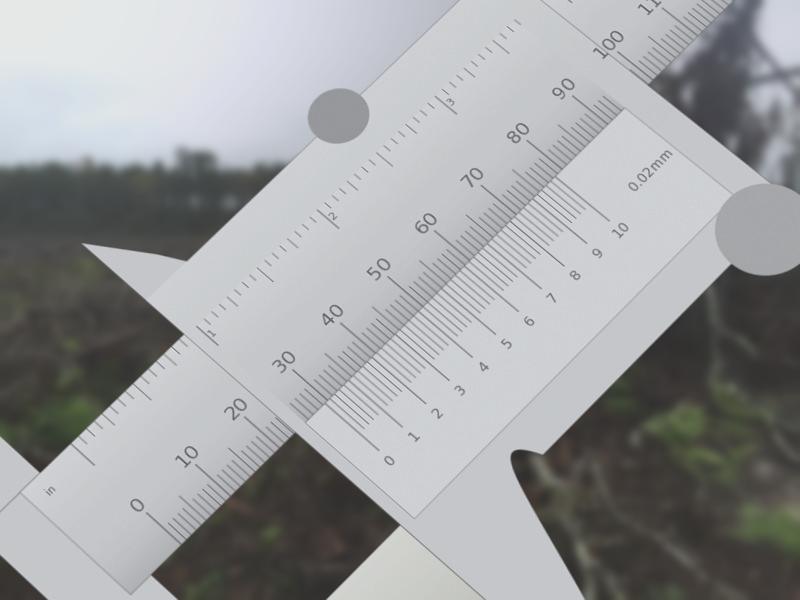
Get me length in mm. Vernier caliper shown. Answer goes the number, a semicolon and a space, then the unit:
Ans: 29.4; mm
